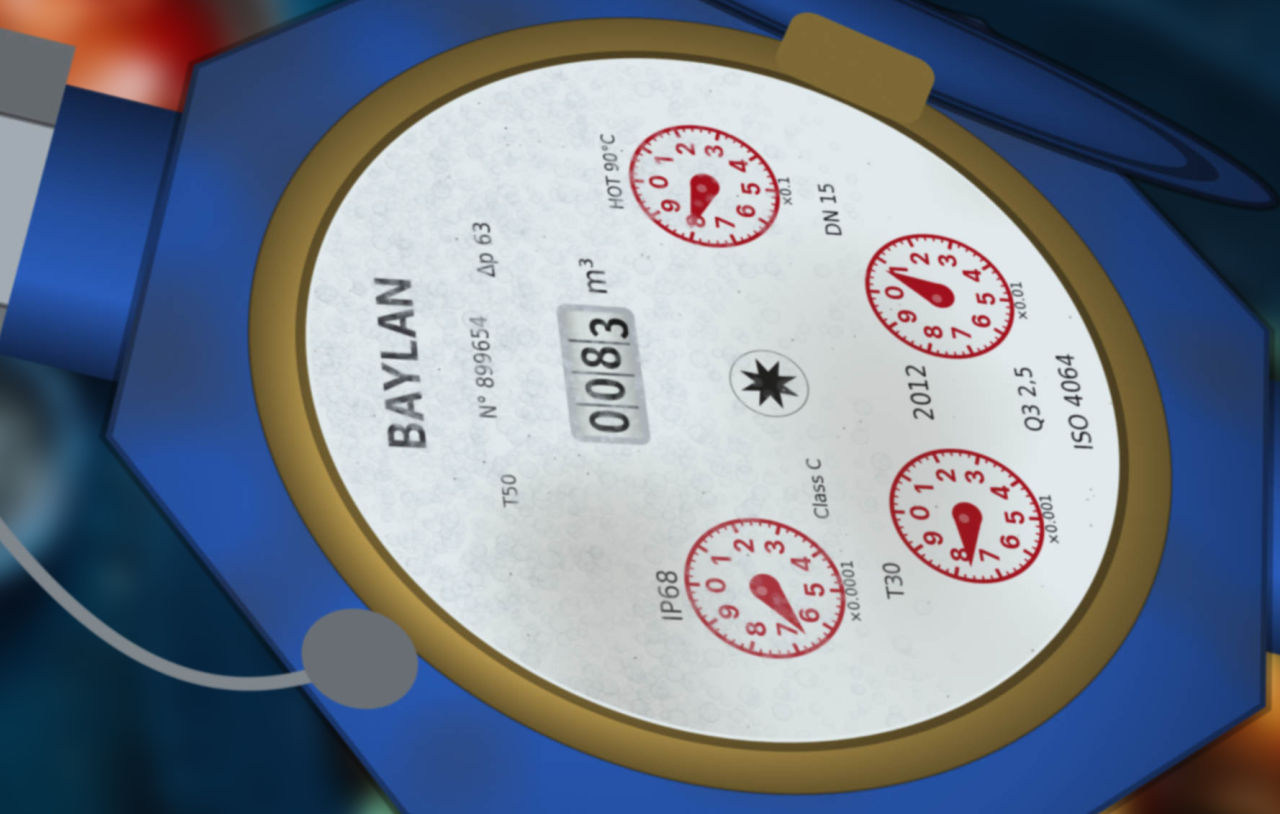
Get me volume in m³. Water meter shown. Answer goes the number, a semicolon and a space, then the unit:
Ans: 82.8076; m³
